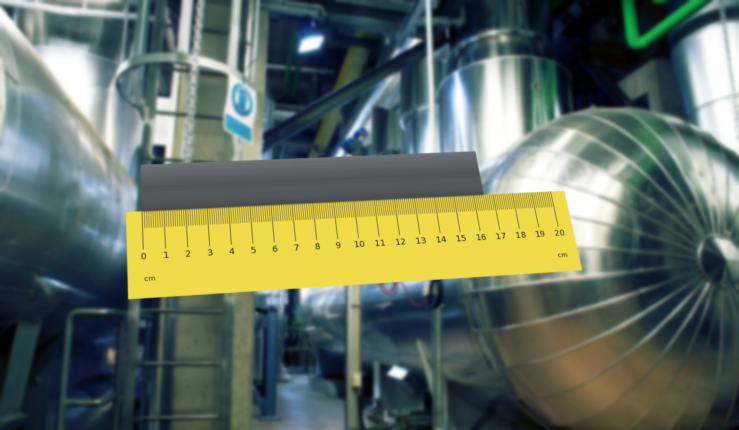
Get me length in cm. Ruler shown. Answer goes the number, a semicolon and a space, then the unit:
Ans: 16.5; cm
